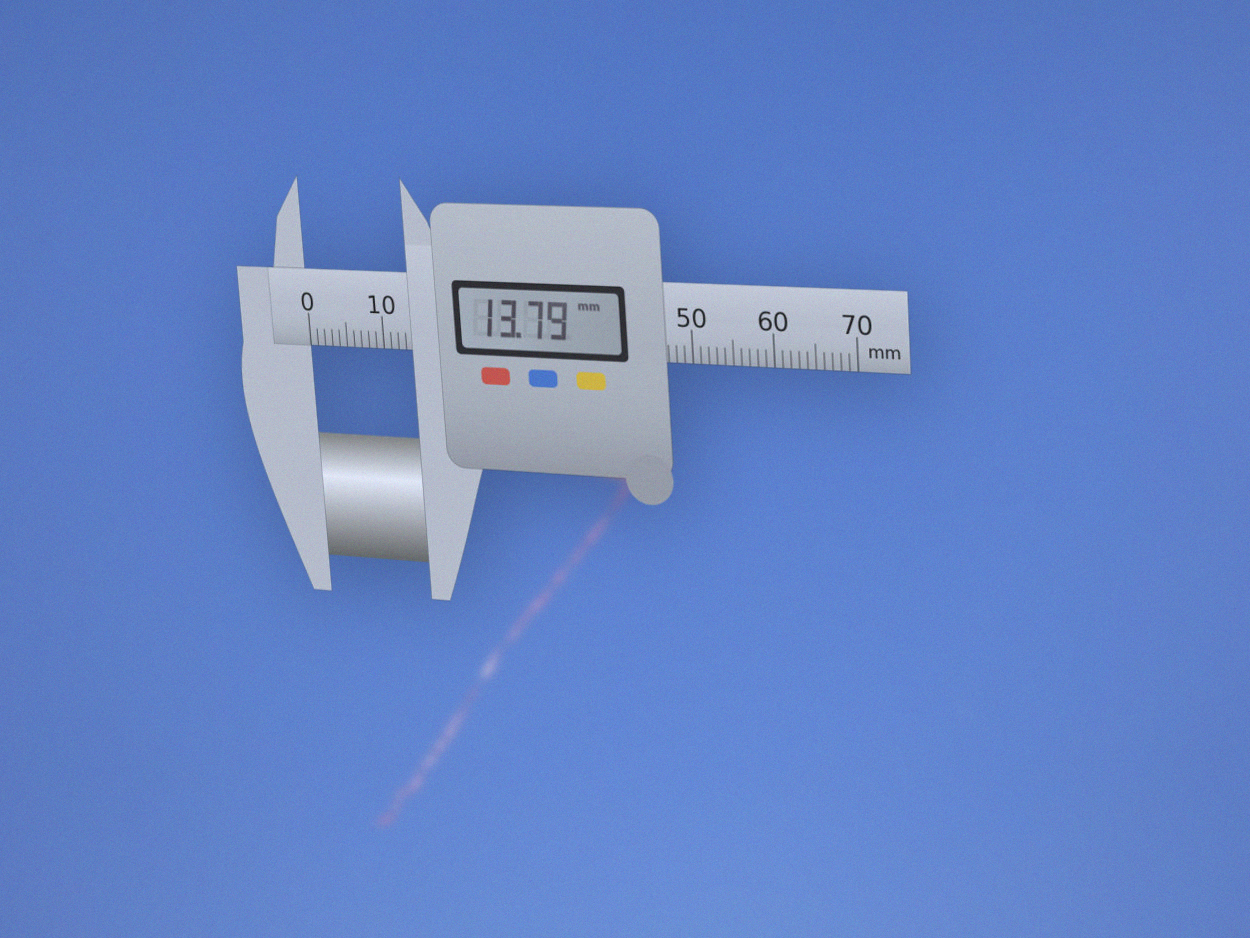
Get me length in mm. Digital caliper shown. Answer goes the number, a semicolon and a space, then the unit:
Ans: 13.79; mm
